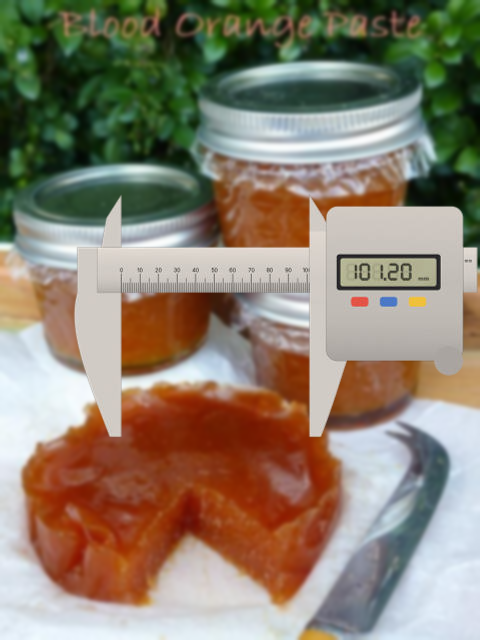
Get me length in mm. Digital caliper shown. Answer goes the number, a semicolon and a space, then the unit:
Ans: 101.20; mm
